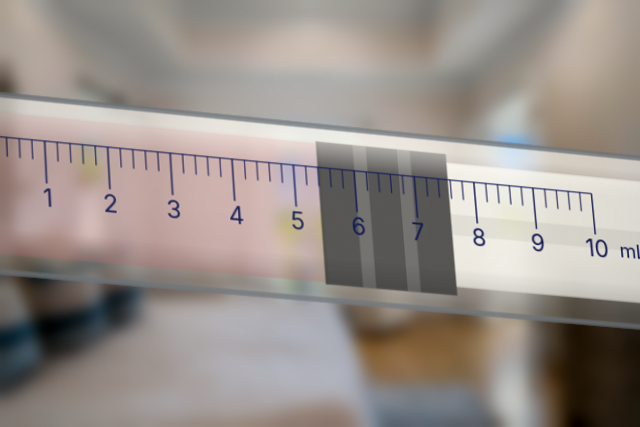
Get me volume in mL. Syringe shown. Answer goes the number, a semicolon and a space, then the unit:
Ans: 5.4; mL
